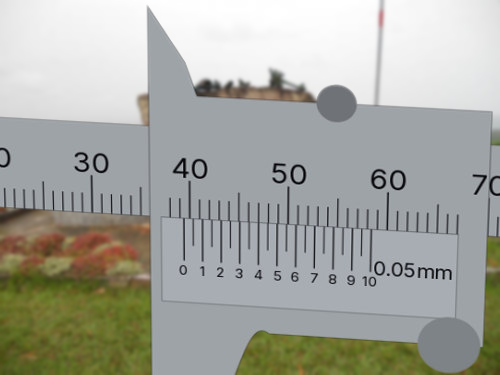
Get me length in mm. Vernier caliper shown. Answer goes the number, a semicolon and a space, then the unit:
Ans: 39.4; mm
